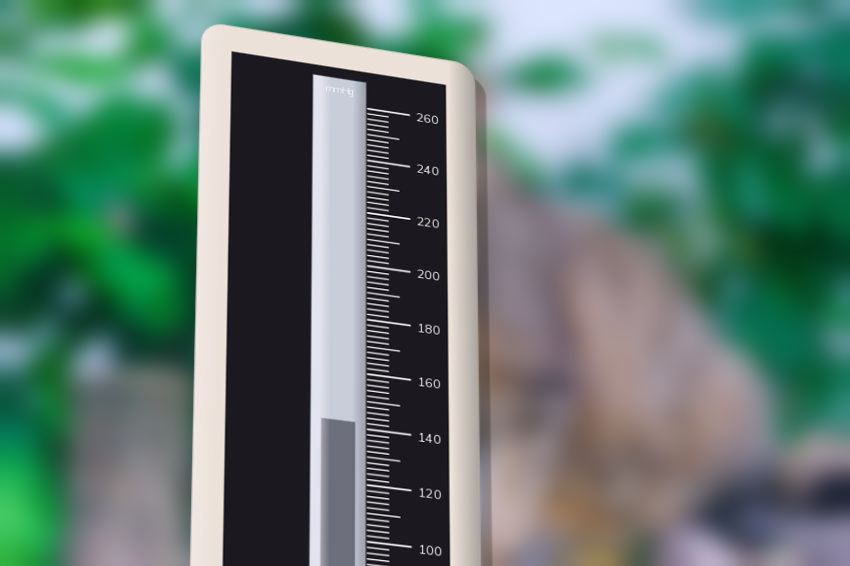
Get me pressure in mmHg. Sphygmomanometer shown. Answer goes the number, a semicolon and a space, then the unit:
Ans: 142; mmHg
